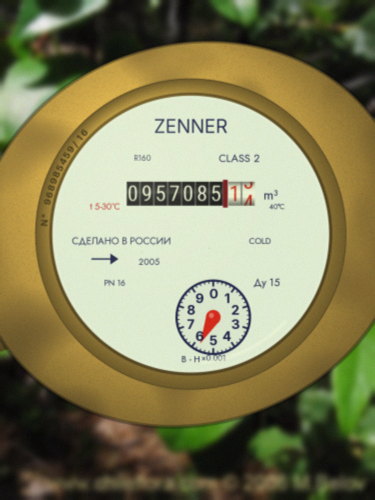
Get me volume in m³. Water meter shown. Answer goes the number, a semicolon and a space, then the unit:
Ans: 957085.135; m³
